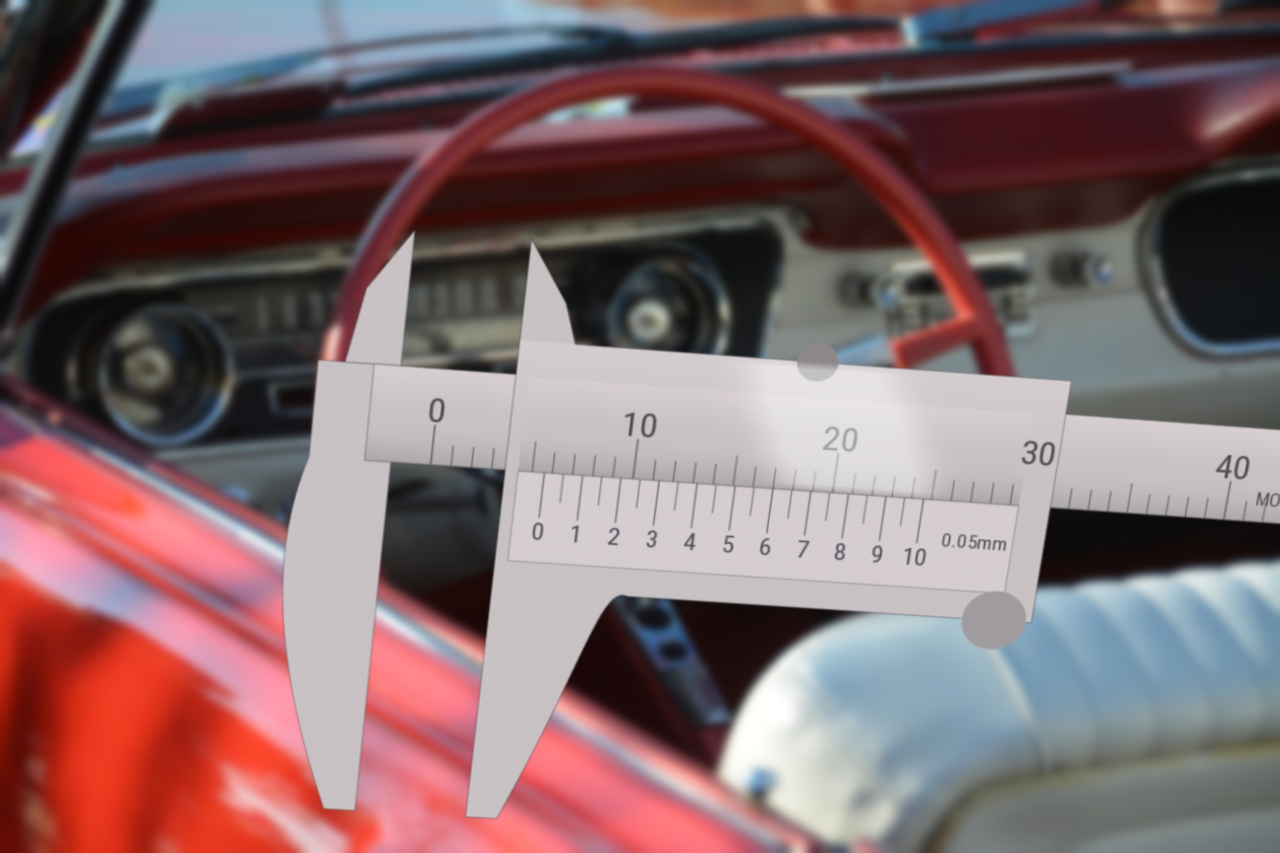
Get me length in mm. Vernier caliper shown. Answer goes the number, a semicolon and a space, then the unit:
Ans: 5.6; mm
